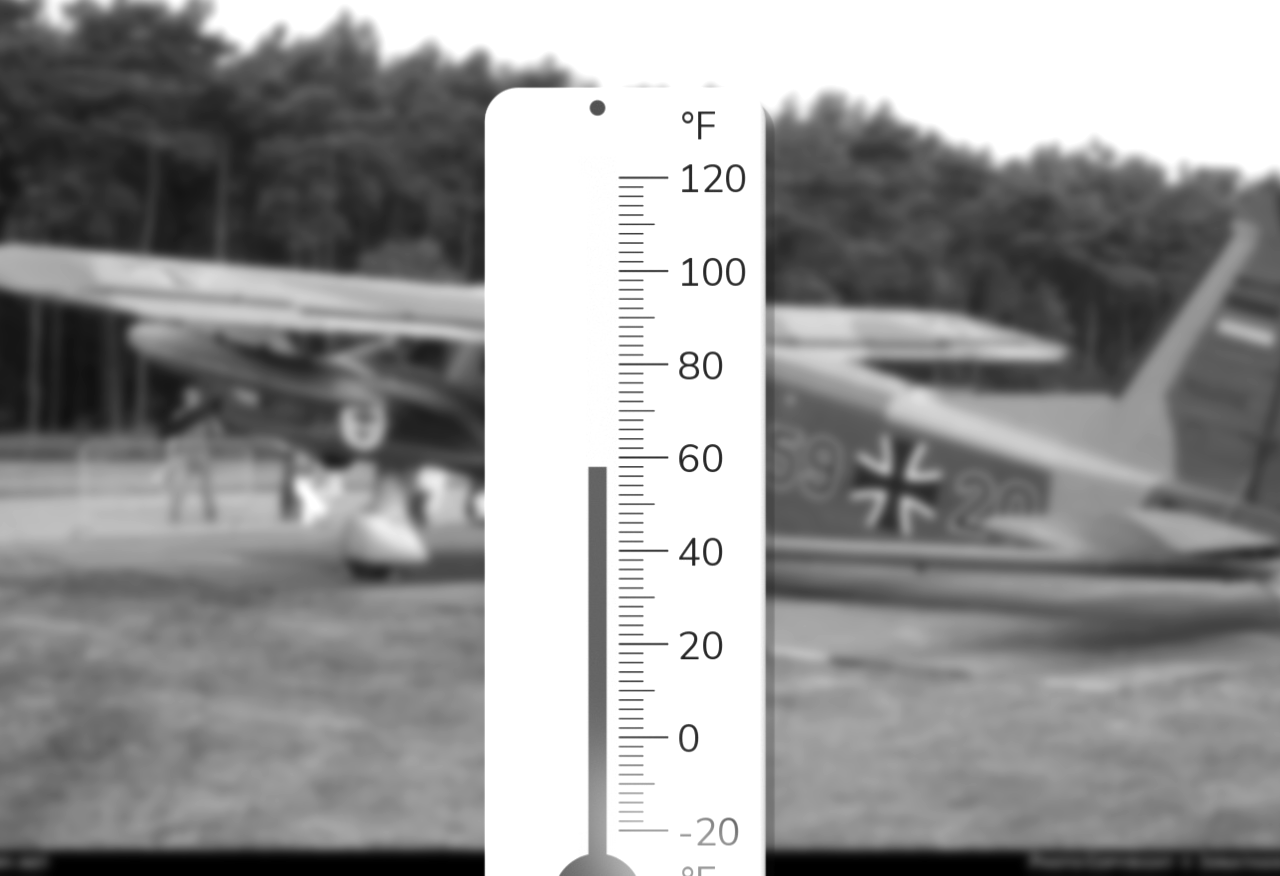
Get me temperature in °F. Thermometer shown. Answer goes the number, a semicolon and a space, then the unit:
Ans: 58; °F
